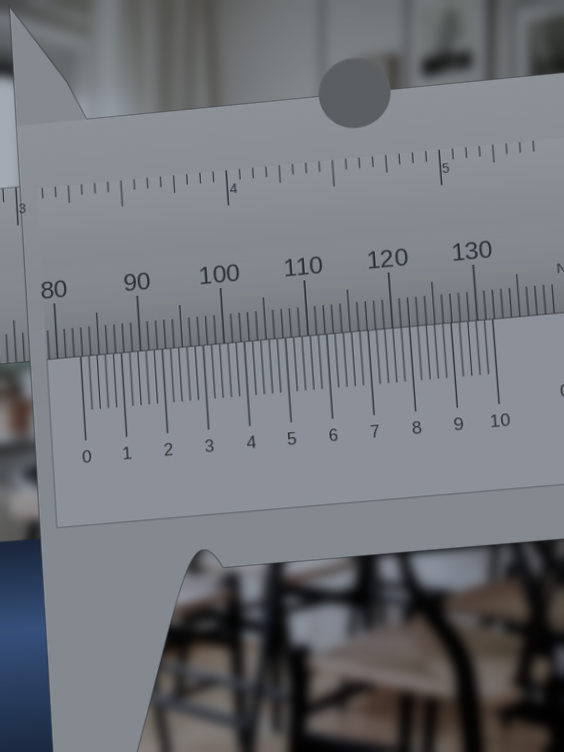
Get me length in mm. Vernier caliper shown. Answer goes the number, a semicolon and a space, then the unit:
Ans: 82.8; mm
